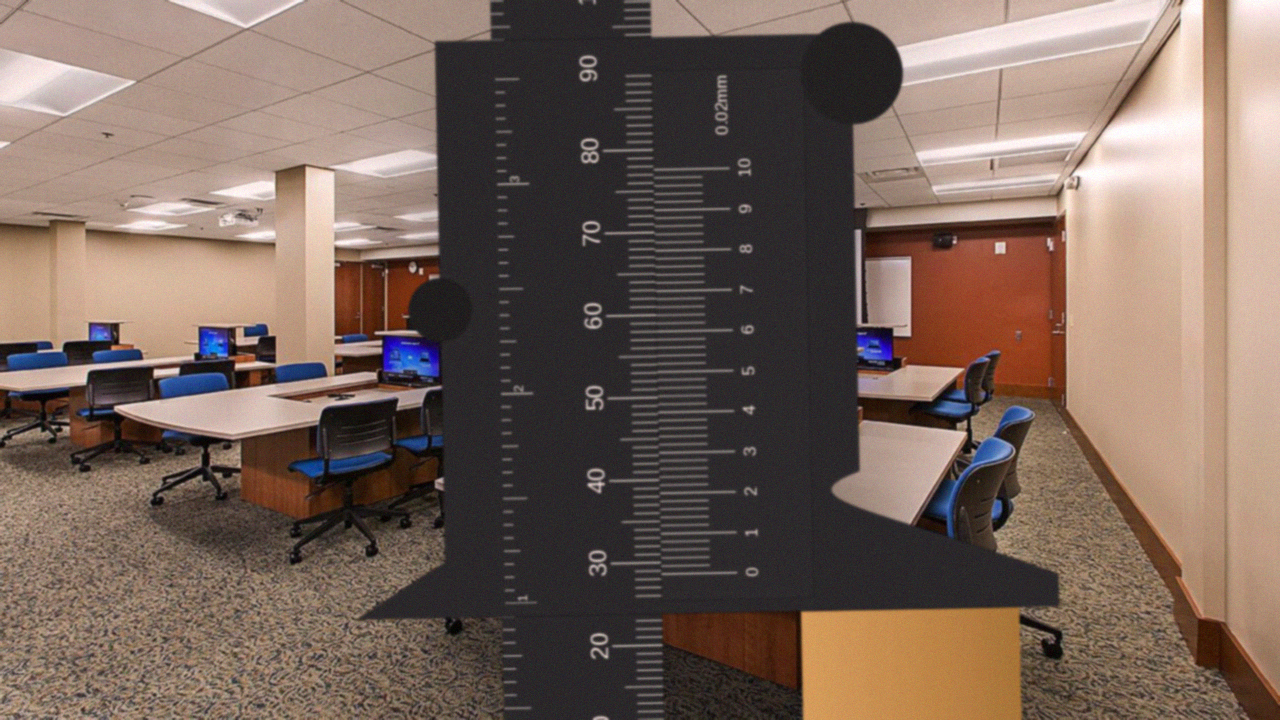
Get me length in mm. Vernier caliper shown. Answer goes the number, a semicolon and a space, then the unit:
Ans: 28.6; mm
